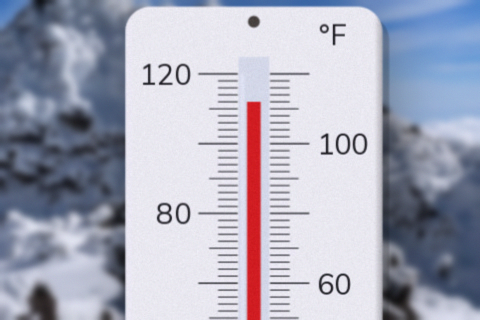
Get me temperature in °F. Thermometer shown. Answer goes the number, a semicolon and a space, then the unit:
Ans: 112; °F
